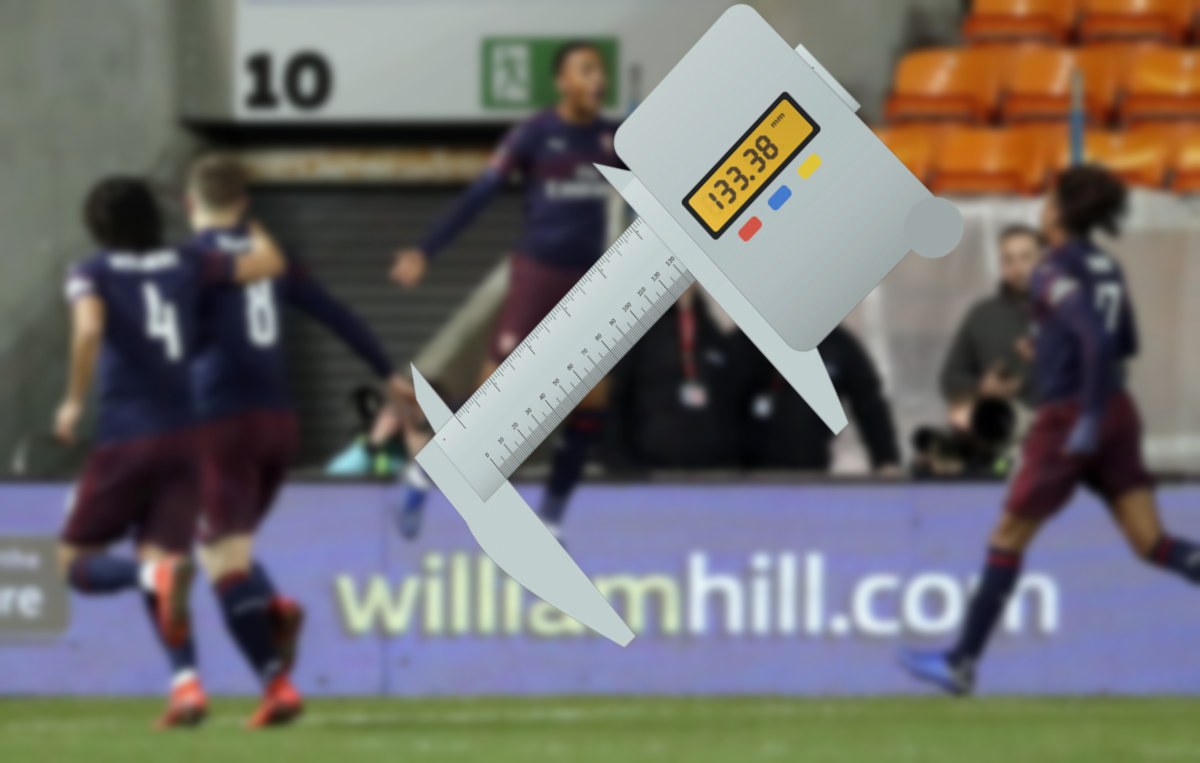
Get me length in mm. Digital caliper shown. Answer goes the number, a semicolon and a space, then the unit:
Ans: 133.38; mm
